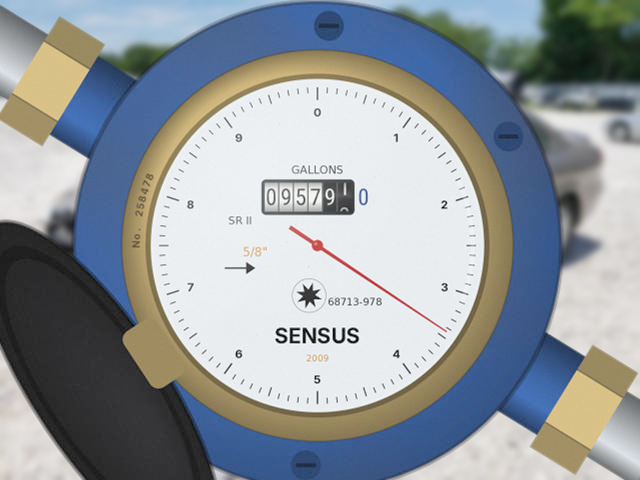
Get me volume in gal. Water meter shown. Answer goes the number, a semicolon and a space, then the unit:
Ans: 957913.4; gal
